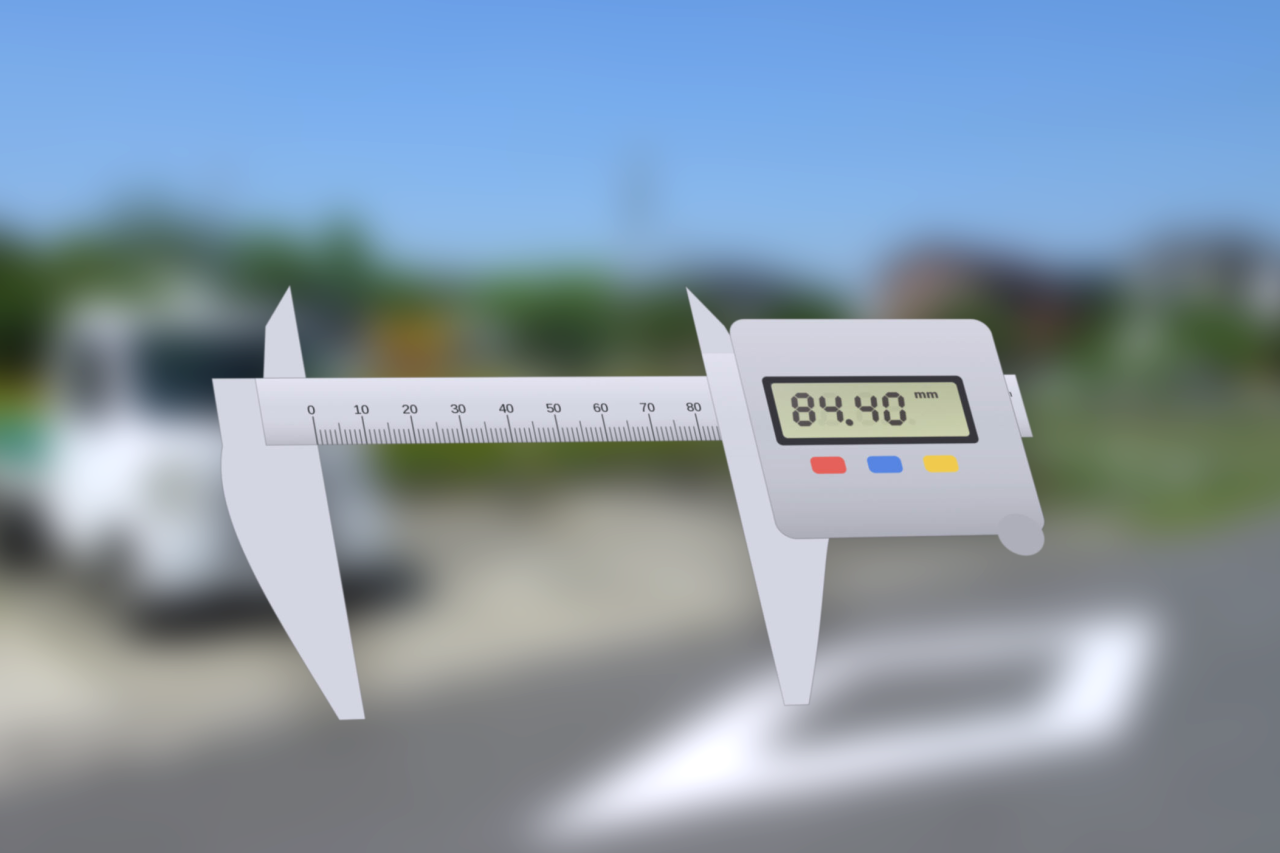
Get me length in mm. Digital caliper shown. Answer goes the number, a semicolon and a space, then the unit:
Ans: 84.40; mm
